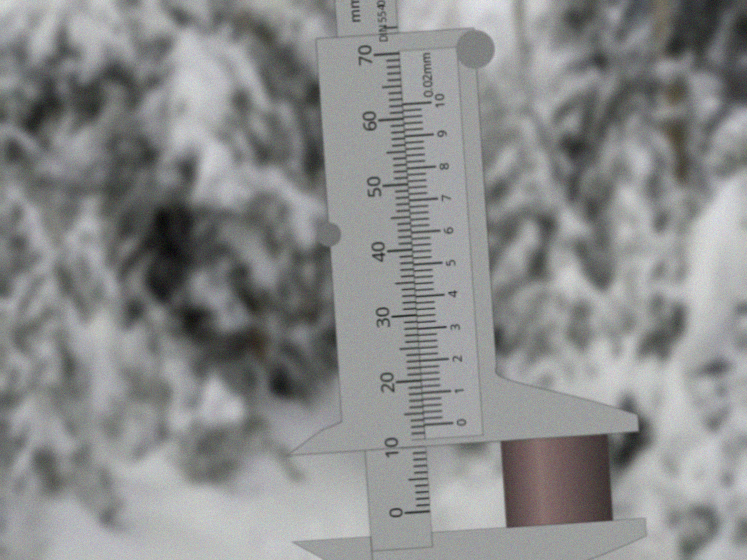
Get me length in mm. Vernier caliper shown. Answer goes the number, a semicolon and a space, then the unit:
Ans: 13.2; mm
